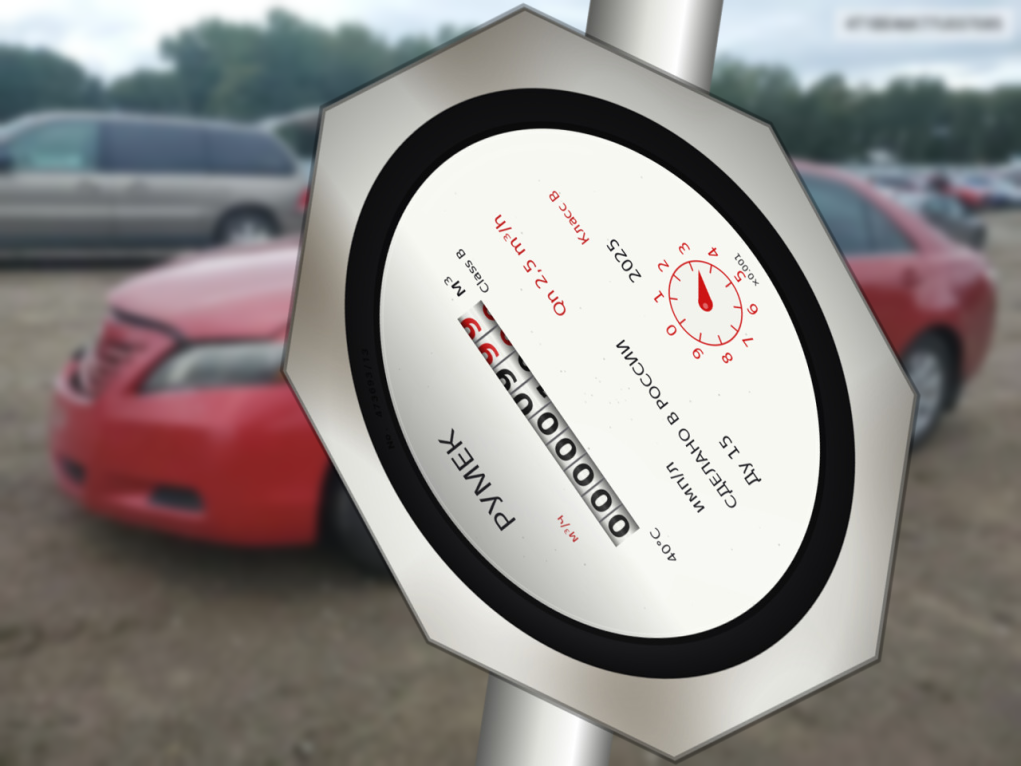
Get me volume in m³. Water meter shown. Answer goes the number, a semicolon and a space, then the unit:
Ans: 9.993; m³
